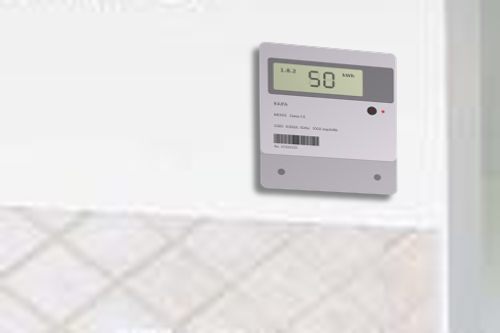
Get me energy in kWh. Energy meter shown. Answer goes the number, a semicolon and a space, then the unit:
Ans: 50; kWh
